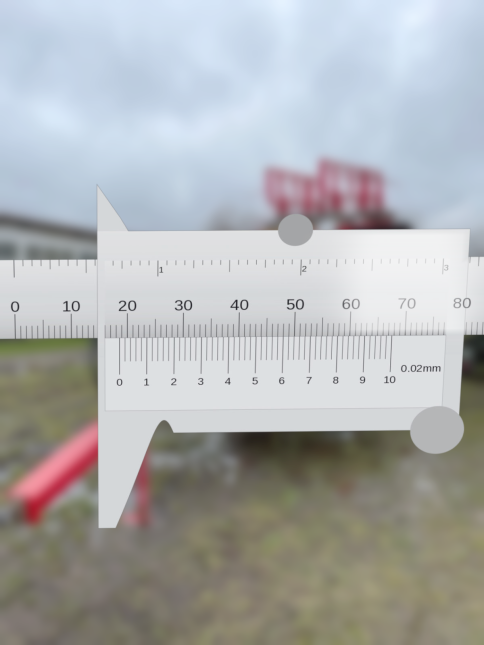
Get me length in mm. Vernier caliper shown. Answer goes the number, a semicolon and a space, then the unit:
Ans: 18.6; mm
